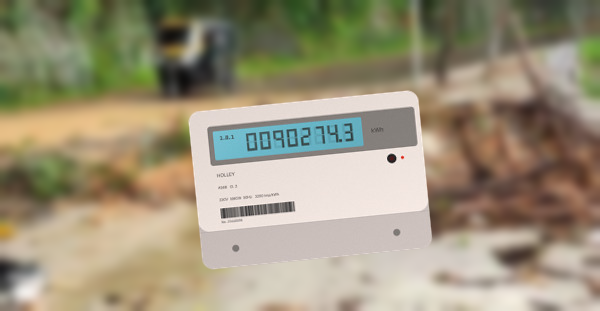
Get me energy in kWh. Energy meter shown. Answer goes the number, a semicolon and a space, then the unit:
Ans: 90274.3; kWh
